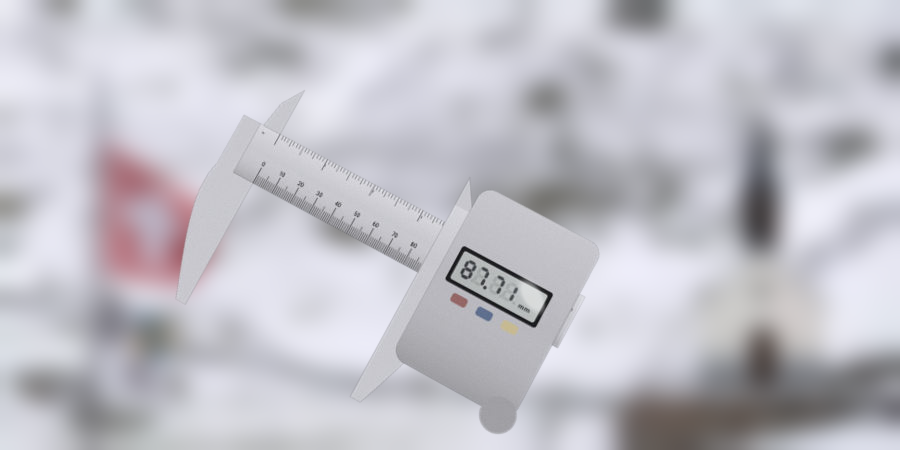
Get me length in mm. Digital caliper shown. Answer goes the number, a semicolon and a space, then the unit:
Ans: 87.71; mm
